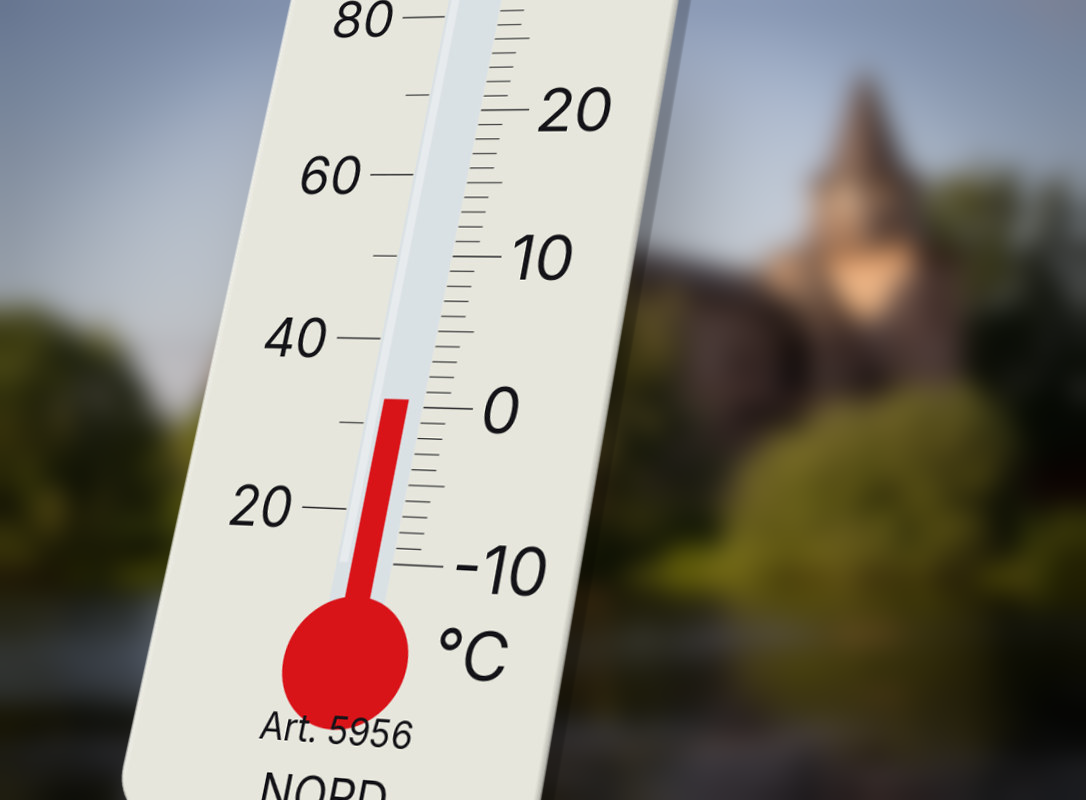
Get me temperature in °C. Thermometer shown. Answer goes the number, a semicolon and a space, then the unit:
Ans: 0.5; °C
